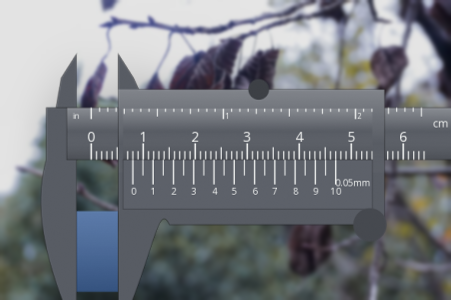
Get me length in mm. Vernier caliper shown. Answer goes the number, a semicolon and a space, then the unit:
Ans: 8.0; mm
